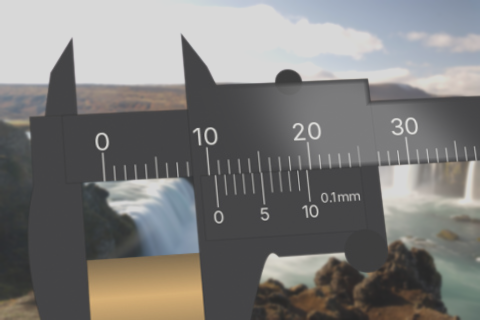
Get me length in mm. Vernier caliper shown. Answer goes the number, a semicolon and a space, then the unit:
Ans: 10.6; mm
